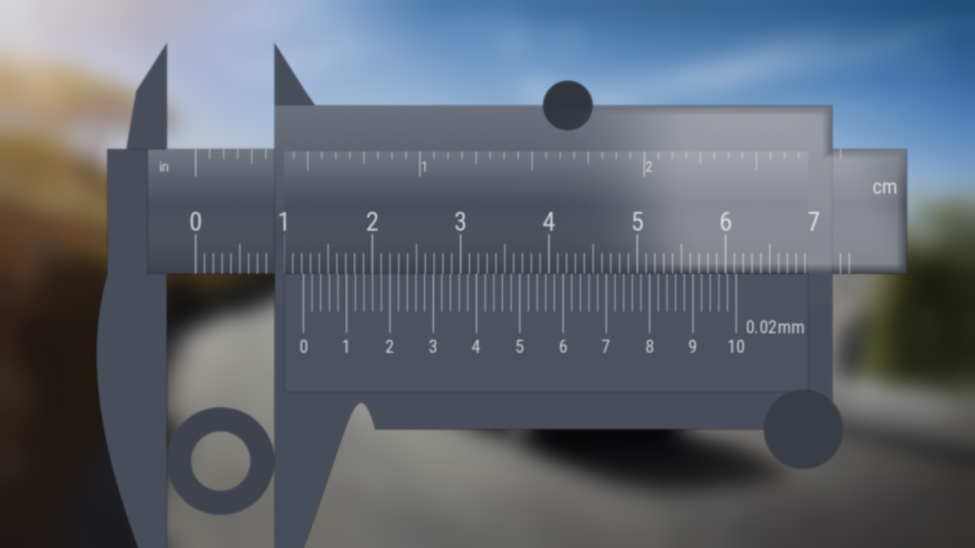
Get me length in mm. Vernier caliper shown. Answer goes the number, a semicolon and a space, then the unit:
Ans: 12.2; mm
